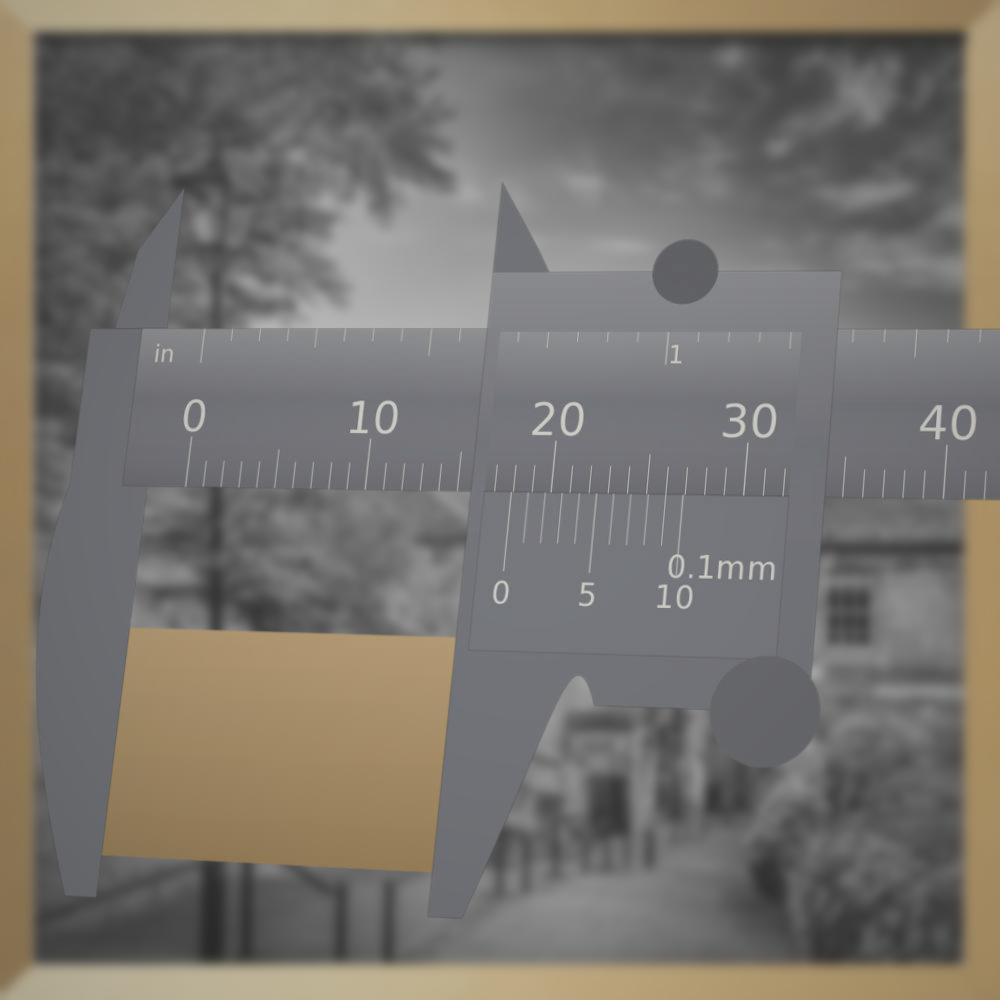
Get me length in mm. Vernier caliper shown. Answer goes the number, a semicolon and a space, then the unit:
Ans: 17.9; mm
